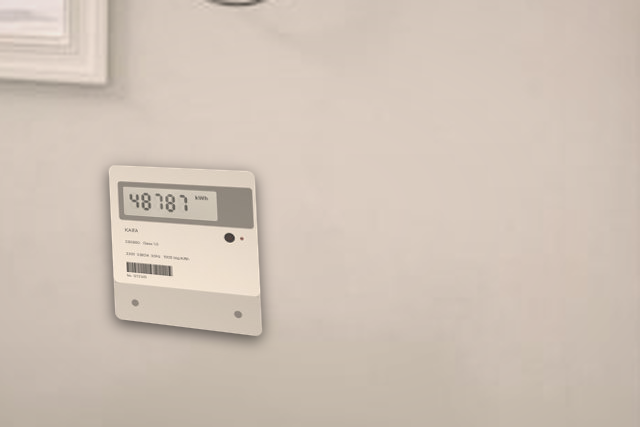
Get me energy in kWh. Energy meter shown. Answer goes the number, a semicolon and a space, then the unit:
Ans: 48787; kWh
